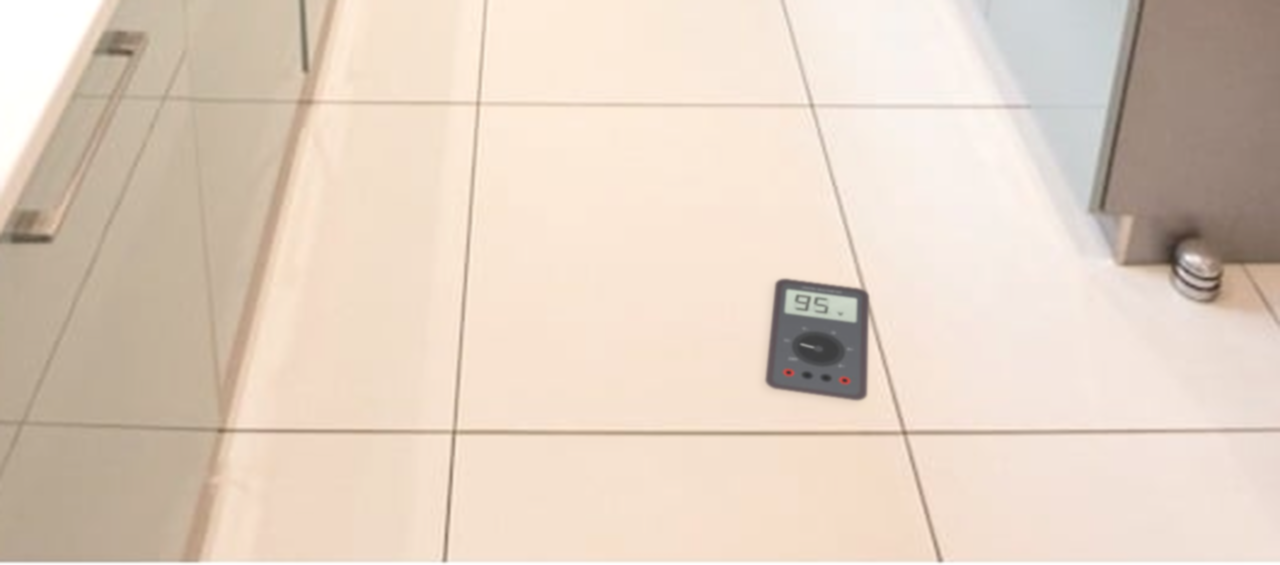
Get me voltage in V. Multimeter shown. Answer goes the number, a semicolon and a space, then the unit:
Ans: 95; V
